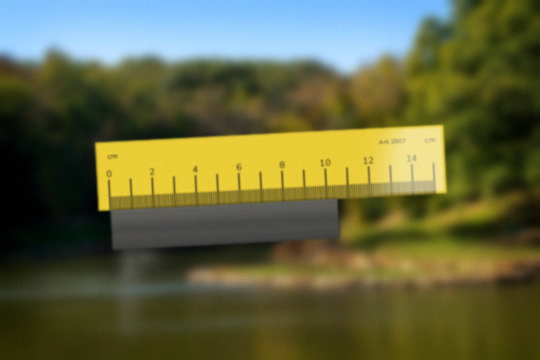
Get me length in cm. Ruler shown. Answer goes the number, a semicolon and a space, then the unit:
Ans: 10.5; cm
